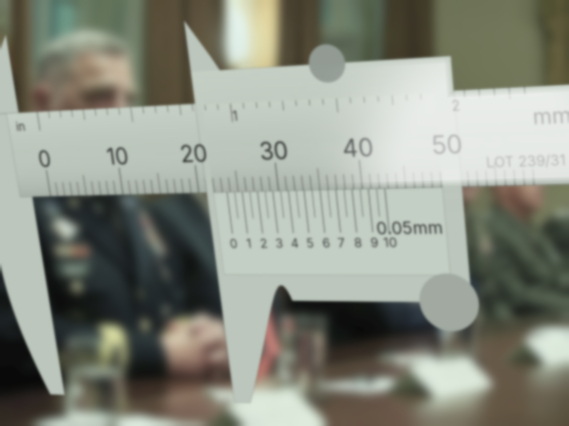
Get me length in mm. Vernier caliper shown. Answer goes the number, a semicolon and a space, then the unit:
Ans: 23.6; mm
